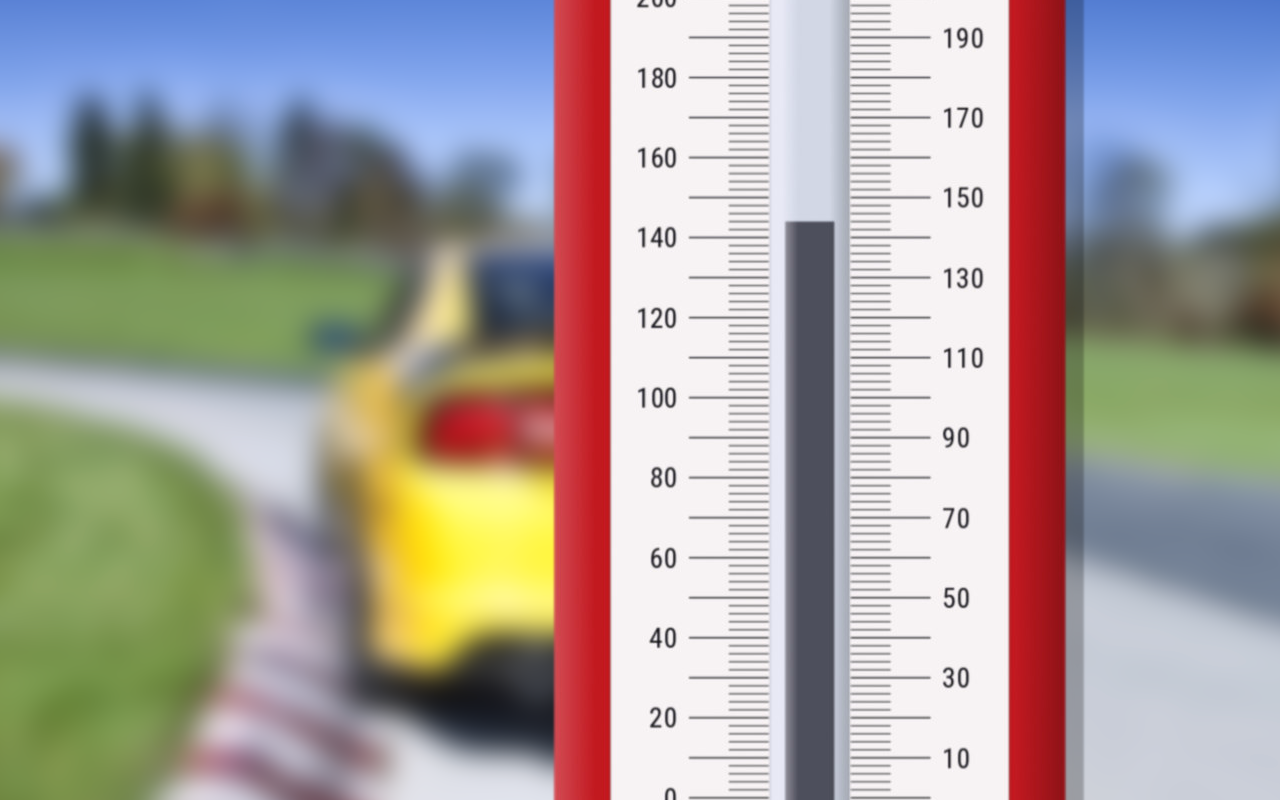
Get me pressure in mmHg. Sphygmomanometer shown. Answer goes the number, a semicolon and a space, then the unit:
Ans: 144; mmHg
